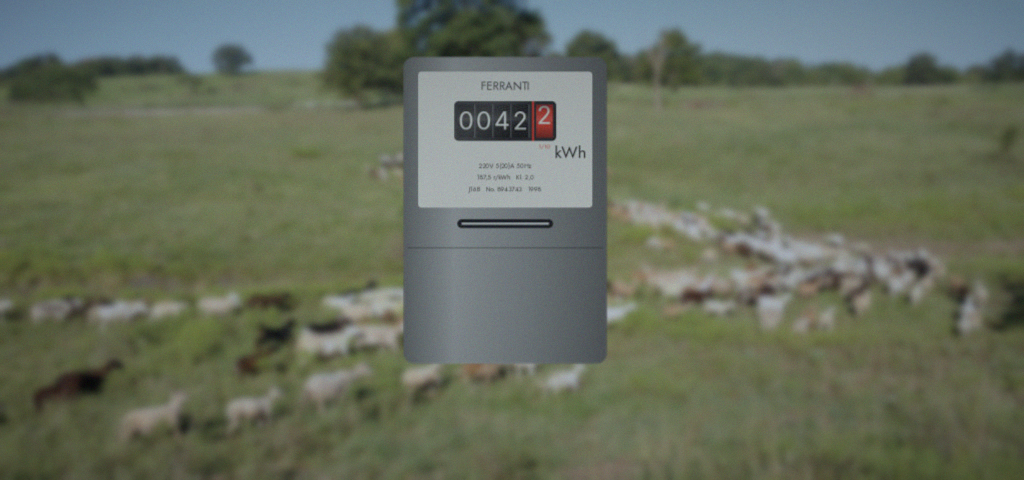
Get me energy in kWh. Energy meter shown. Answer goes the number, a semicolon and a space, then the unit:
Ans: 42.2; kWh
